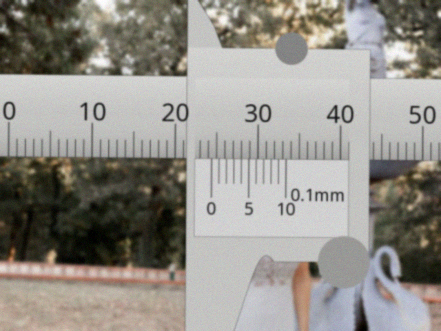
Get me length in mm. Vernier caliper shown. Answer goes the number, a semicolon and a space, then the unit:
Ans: 24.4; mm
